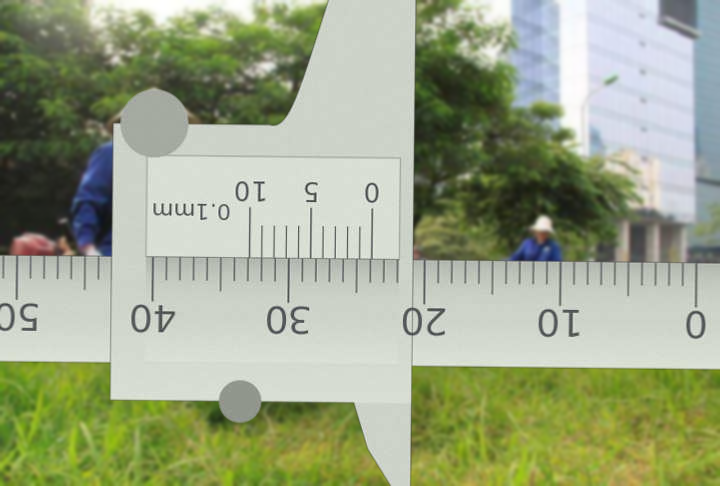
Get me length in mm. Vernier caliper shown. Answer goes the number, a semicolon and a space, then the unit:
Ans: 23.9; mm
